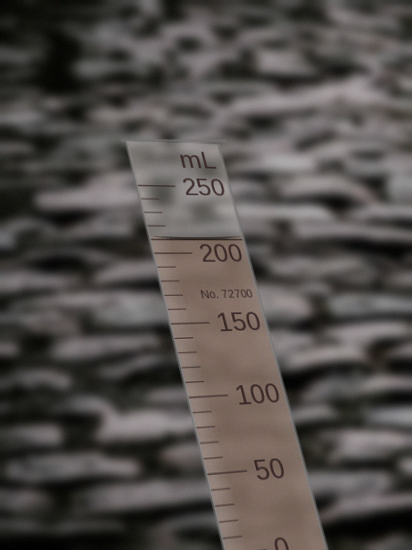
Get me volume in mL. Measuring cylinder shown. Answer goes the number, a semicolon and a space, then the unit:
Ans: 210; mL
